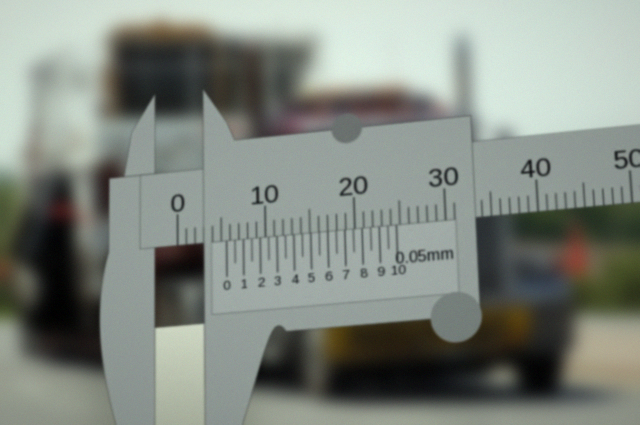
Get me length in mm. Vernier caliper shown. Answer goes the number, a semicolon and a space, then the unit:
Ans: 5.6; mm
